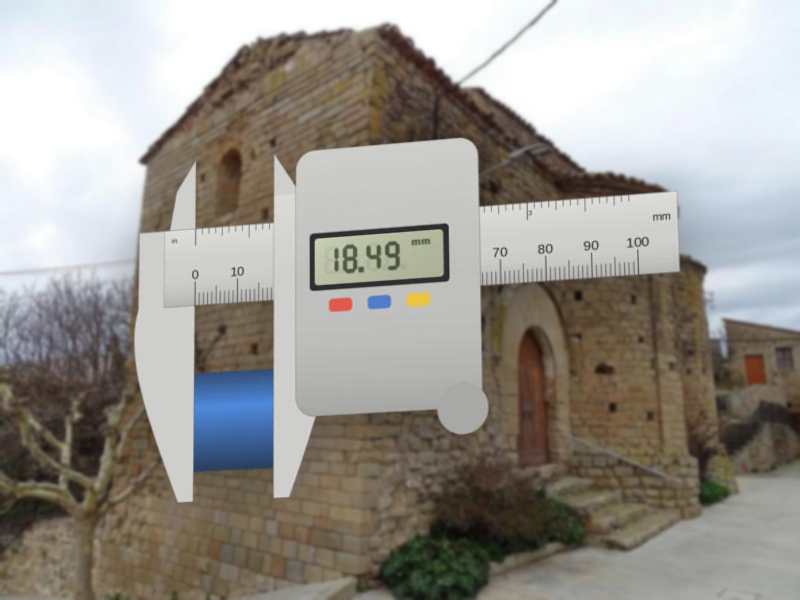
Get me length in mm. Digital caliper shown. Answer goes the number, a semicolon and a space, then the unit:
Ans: 18.49; mm
